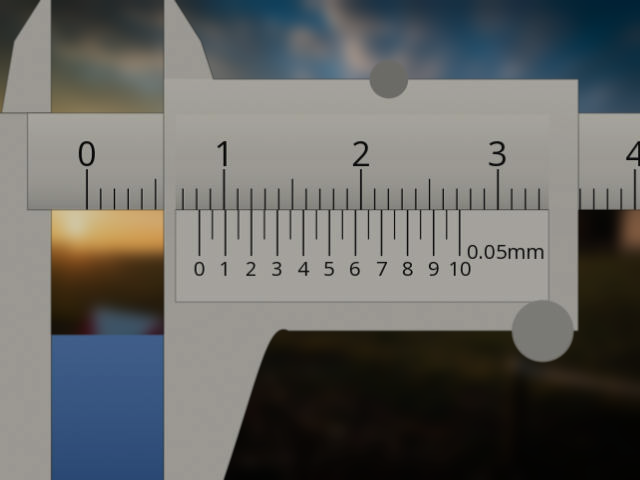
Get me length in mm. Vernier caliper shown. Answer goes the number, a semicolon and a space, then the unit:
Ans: 8.2; mm
